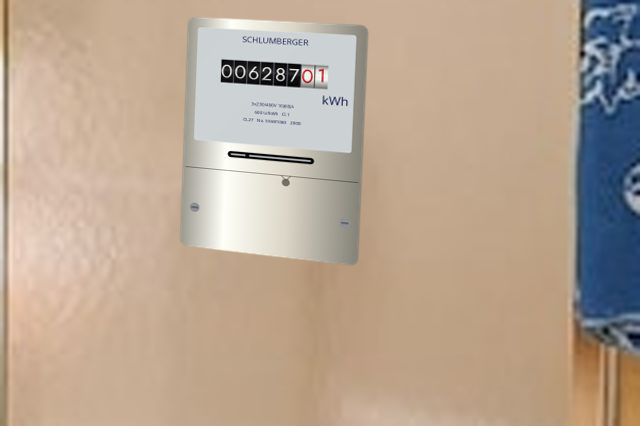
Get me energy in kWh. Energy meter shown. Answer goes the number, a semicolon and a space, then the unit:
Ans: 6287.01; kWh
